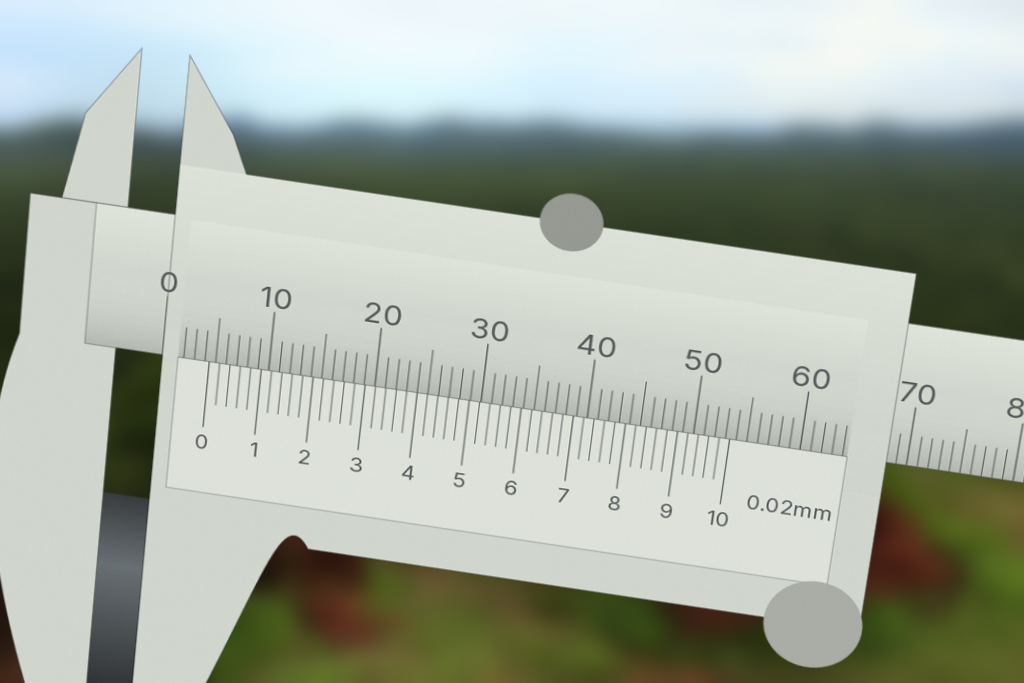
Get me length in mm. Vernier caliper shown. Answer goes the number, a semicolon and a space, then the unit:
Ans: 4.4; mm
